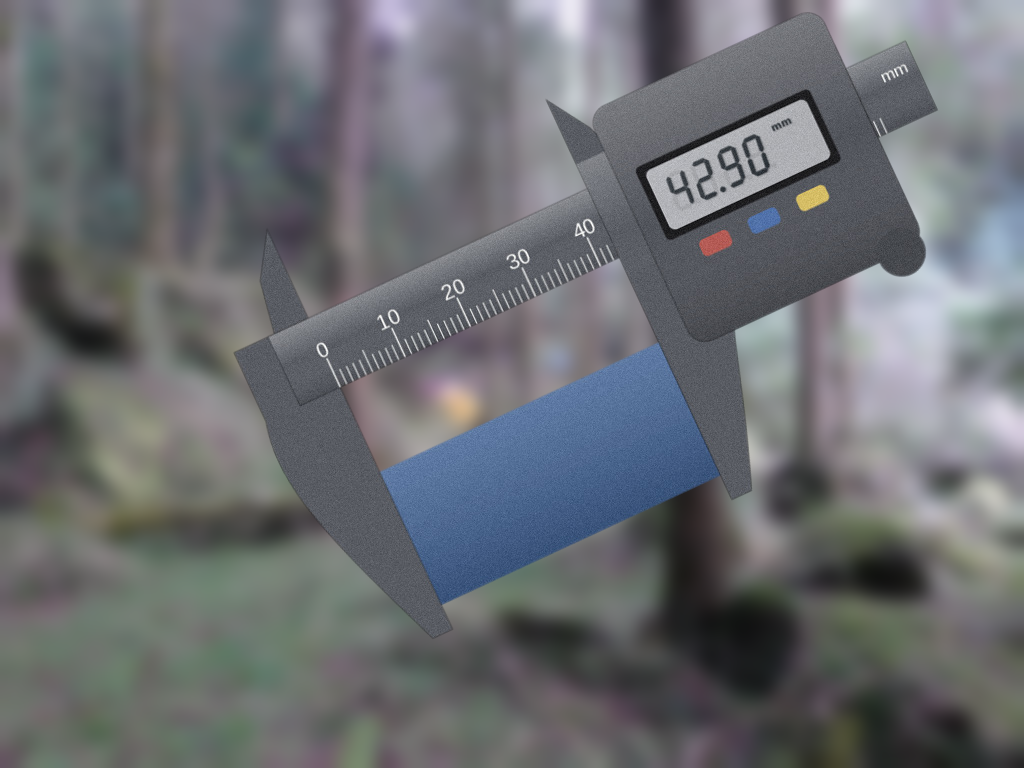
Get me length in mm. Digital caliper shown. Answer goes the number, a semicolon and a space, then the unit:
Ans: 42.90; mm
